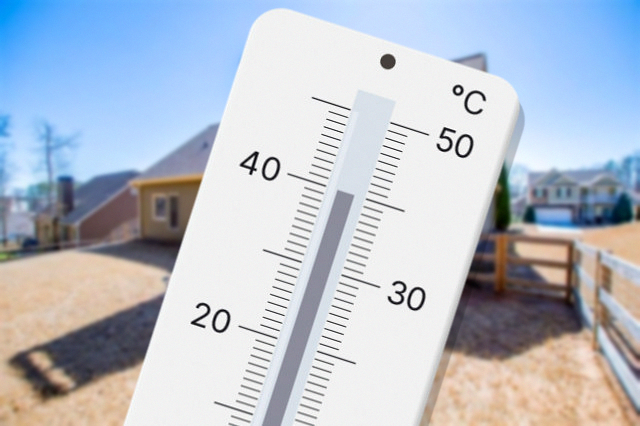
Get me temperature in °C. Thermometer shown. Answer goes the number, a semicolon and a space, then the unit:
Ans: 40; °C
